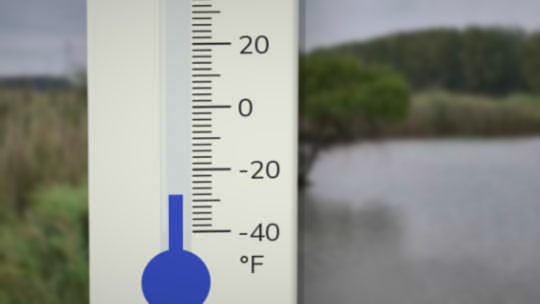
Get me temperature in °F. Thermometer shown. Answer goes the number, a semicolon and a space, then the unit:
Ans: -28; °F
